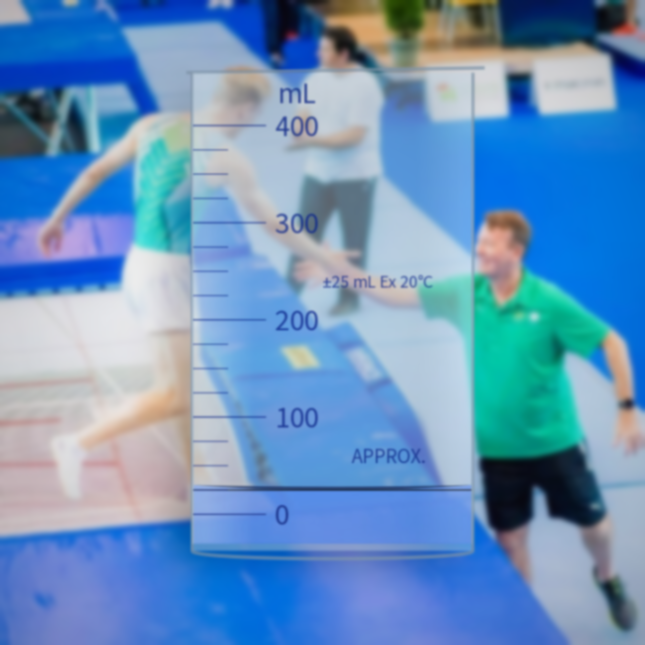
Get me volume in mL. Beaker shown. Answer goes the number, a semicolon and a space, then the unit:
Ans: 25; mL
